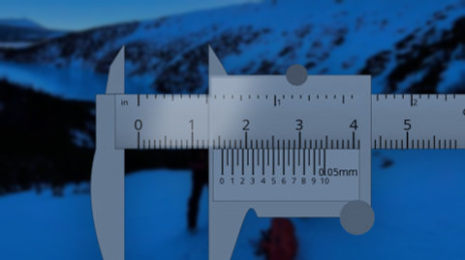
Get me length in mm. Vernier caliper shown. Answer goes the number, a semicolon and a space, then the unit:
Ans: 15.6; mm
